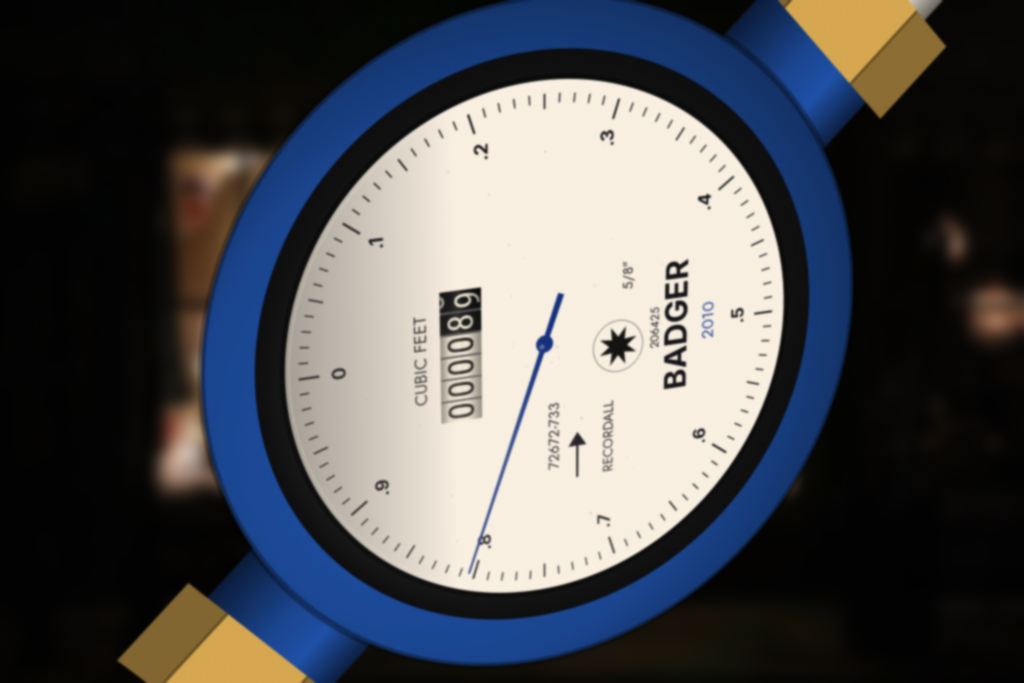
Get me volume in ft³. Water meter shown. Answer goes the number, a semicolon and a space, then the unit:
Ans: 88.80; ft³
